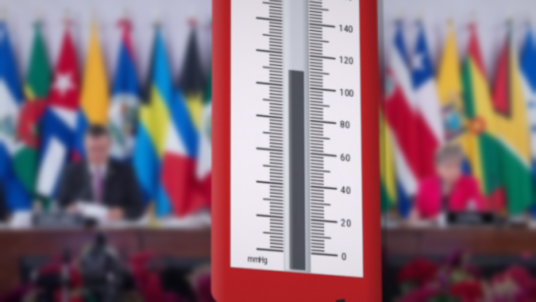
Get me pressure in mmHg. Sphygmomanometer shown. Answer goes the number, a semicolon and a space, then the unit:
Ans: 110; mmHg
